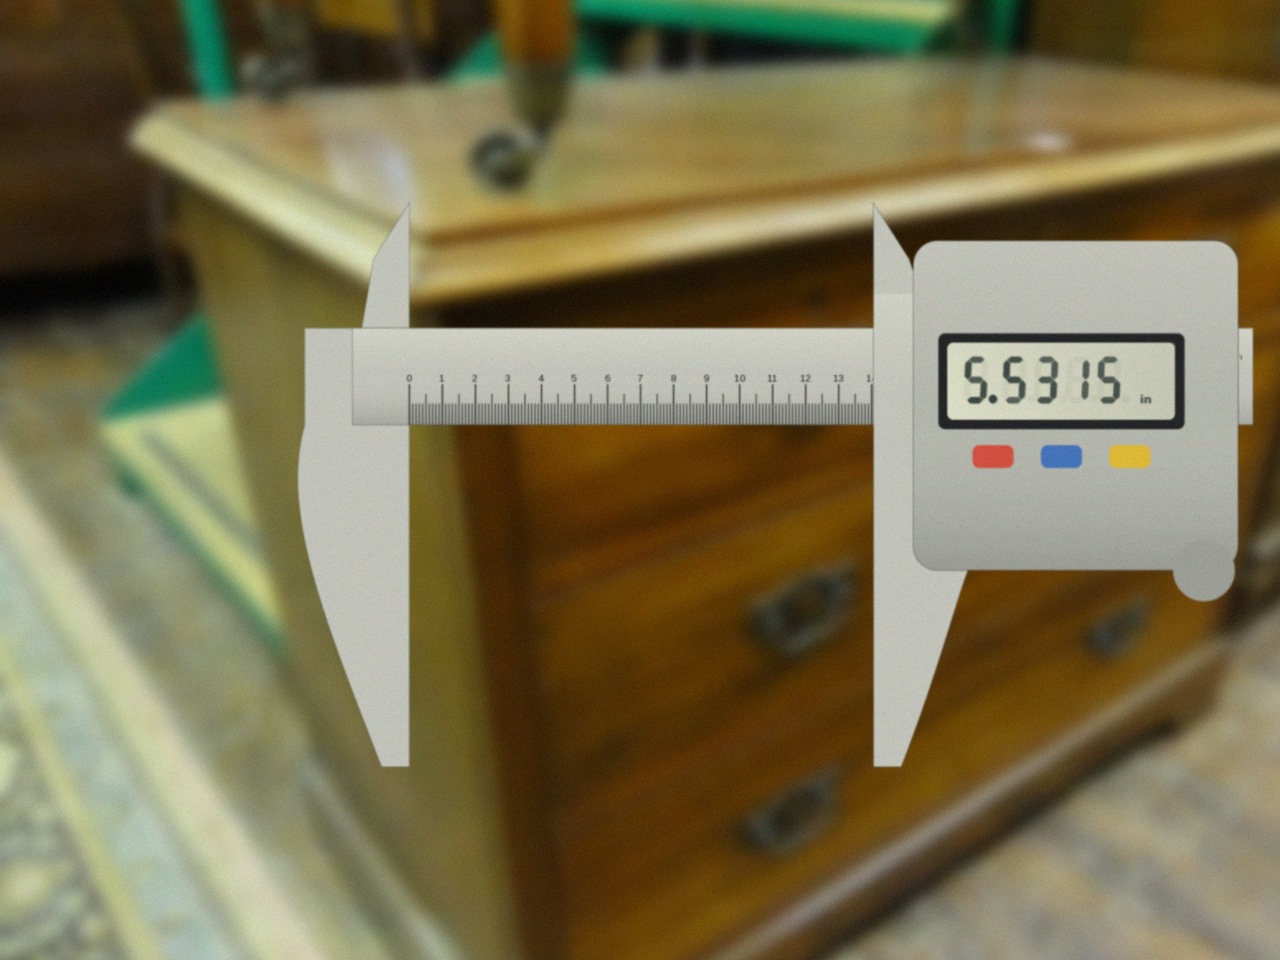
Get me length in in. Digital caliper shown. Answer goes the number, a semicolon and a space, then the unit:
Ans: 5.5315; in
